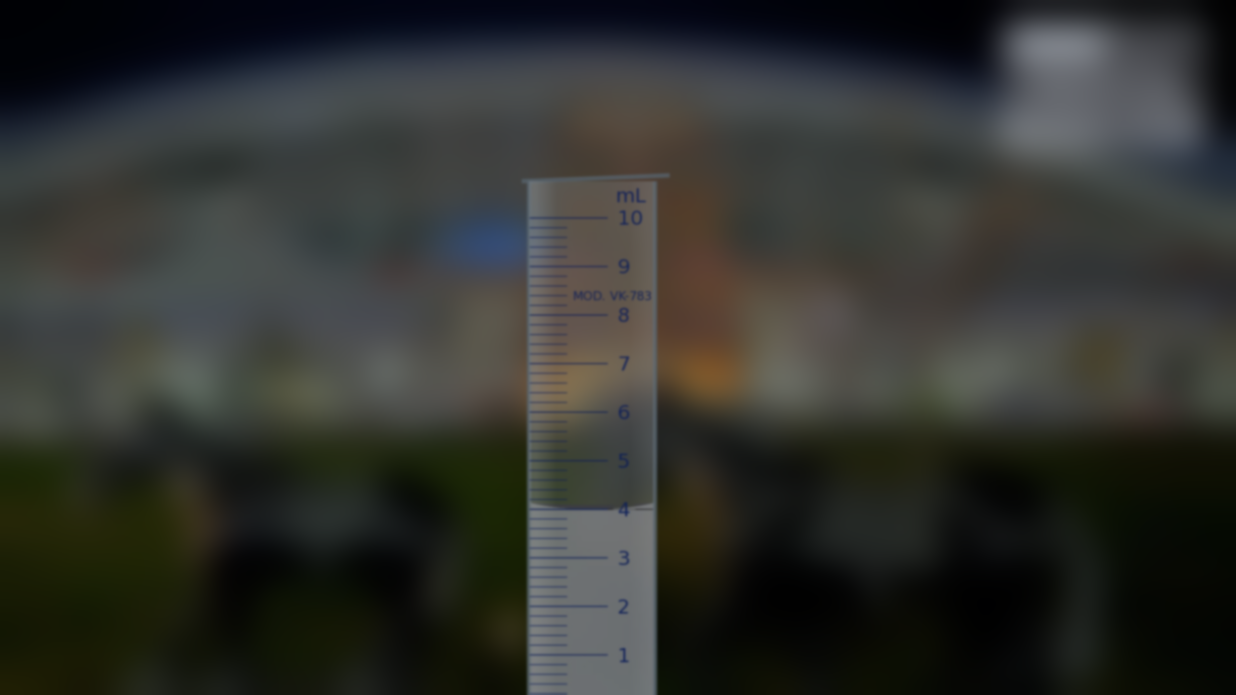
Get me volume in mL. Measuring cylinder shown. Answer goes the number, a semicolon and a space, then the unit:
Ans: 4; mL
